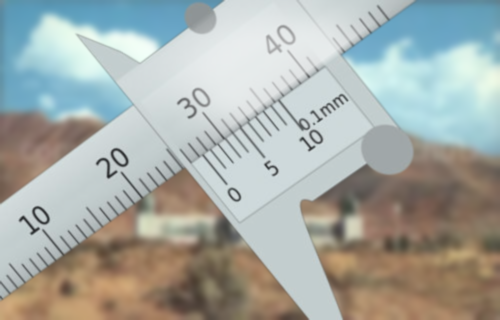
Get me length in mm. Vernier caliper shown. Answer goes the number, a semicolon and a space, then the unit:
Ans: 27.4; mm
